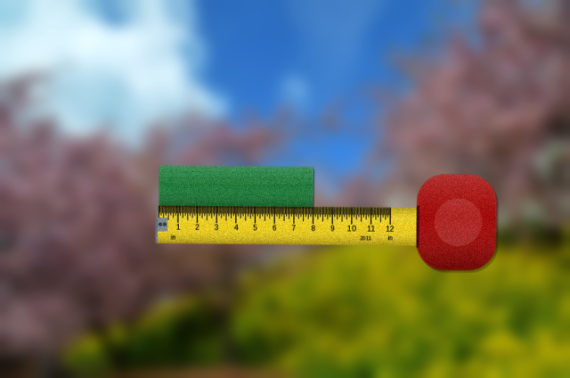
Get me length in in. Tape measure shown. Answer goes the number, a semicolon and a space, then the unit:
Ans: 8; in
